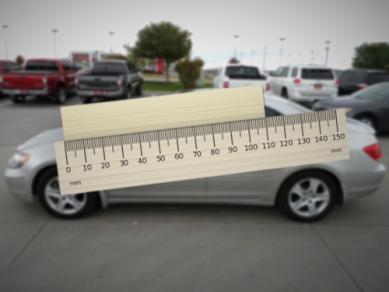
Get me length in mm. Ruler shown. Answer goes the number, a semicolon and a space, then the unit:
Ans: 110; mm
